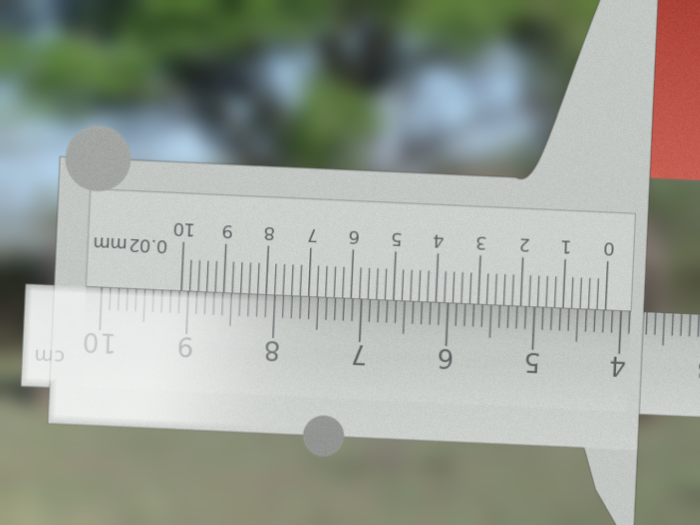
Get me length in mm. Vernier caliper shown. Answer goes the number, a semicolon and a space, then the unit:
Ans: 41.8; mm
